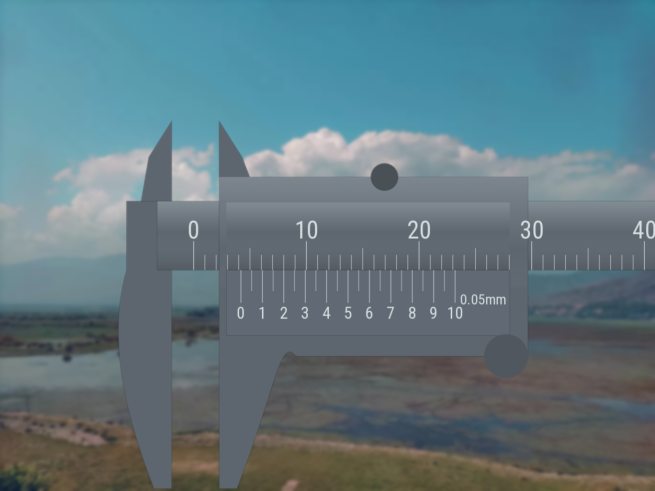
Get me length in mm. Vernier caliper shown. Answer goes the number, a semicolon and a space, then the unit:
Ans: 4.2; mm
